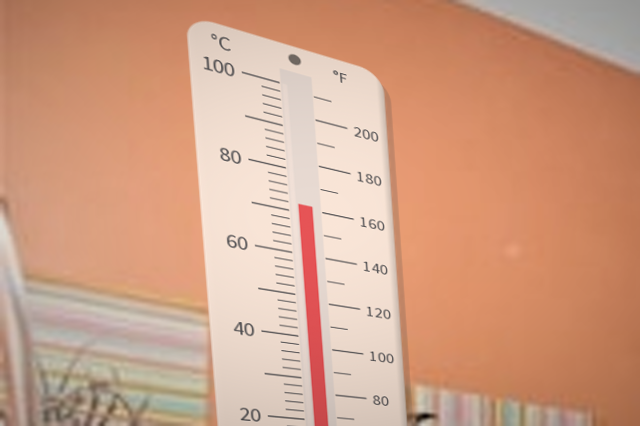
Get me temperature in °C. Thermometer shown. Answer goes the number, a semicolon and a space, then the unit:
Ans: 72; °C
